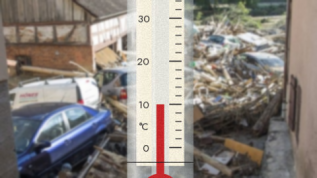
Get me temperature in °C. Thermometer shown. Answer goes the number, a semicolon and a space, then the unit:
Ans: 10; °C
